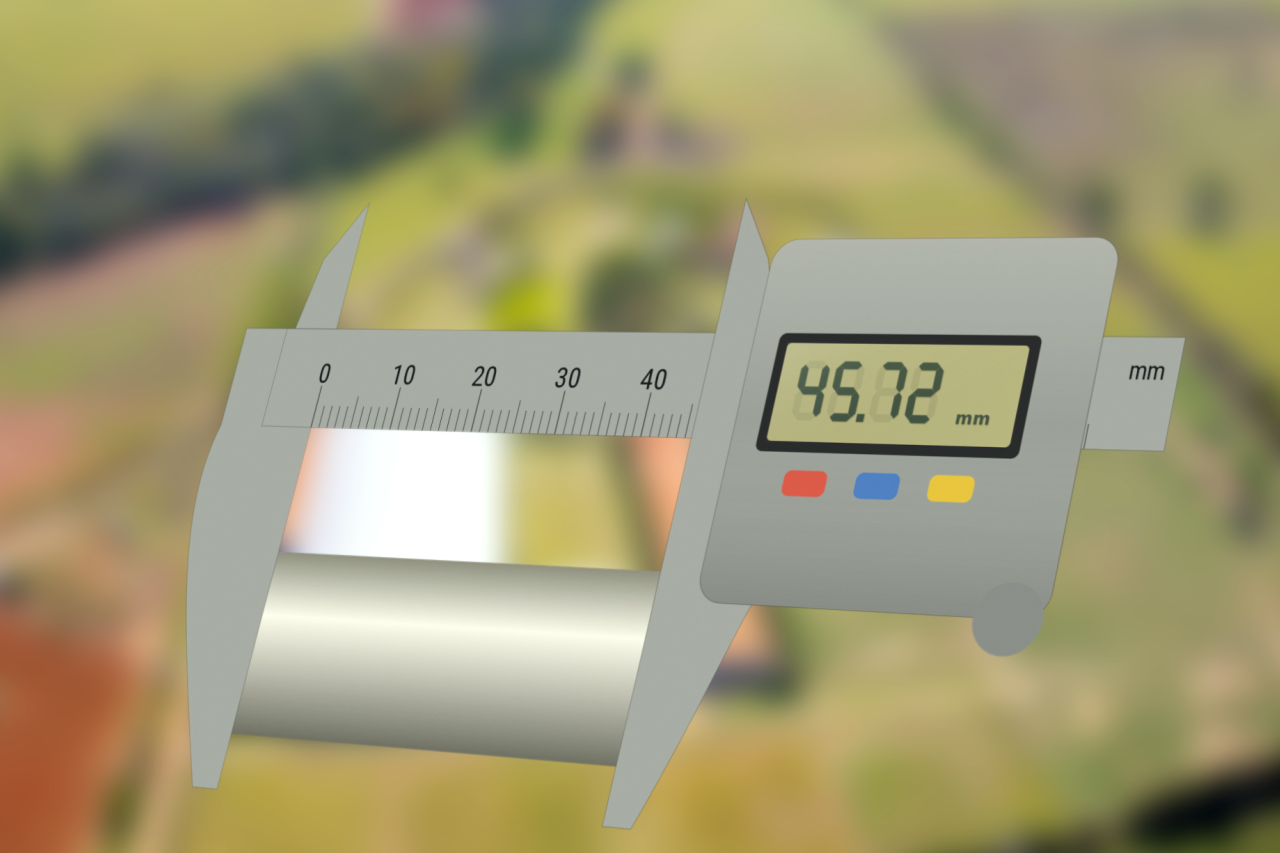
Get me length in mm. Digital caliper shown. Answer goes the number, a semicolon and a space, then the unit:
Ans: 45.72; mm
